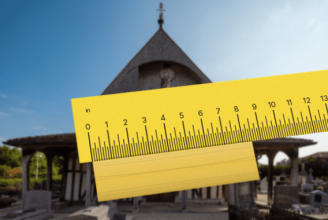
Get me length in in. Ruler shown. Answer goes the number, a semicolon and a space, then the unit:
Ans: 8.5; in
